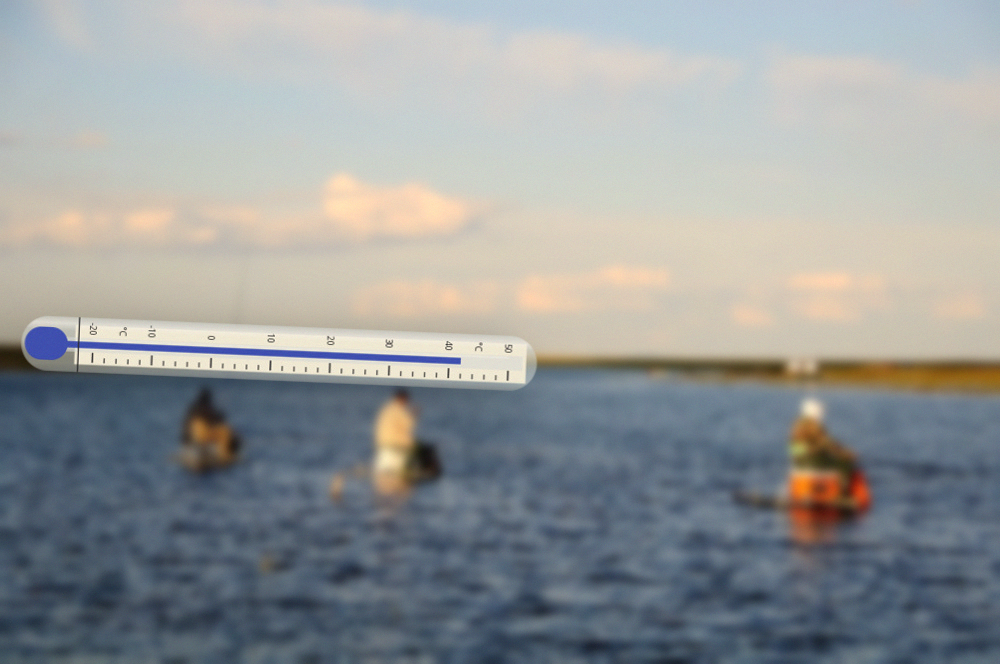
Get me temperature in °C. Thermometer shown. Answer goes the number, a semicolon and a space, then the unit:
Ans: 42; °C
